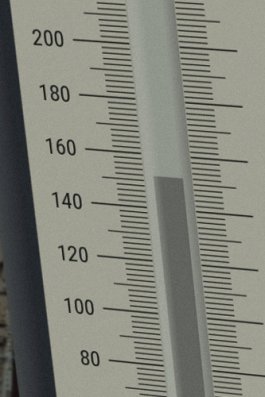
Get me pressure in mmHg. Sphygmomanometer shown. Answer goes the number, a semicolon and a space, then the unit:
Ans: 152; mmHg
